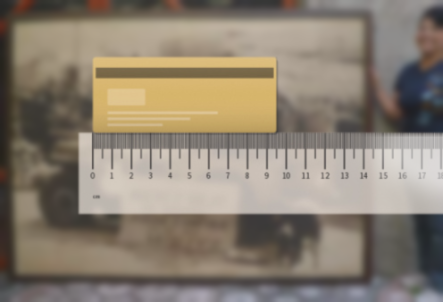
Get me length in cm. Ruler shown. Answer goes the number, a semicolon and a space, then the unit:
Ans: 9.5; cm
